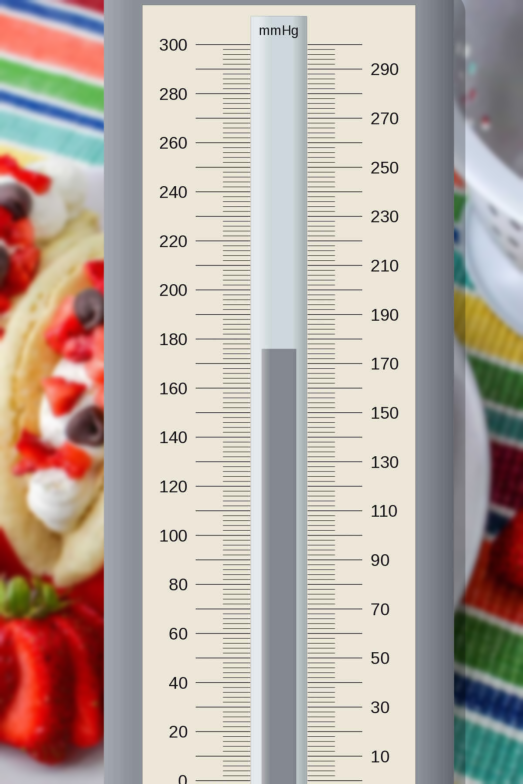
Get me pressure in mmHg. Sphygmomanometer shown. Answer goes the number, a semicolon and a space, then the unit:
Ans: 176; mmHg
